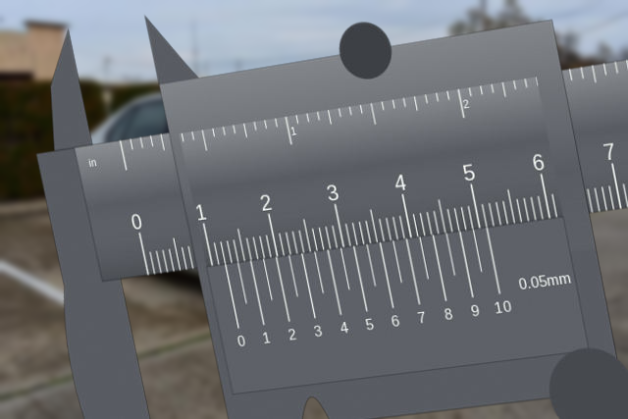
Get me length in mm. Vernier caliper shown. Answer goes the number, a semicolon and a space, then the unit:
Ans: 12.0; mm
